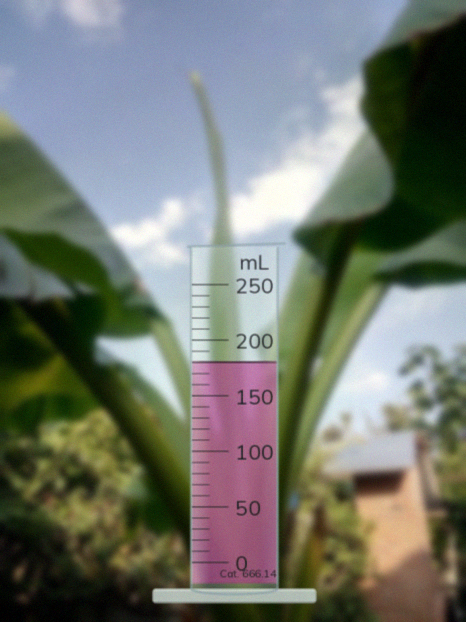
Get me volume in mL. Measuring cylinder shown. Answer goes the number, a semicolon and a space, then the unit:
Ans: 180; mL
